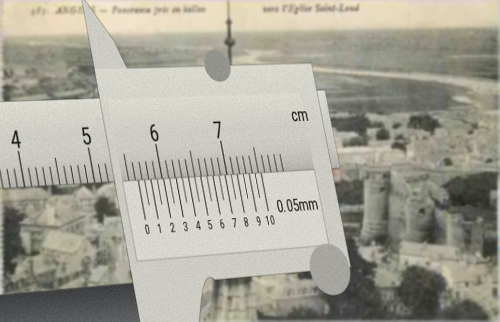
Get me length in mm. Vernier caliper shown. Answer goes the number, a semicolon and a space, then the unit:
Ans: 56.4; mm
